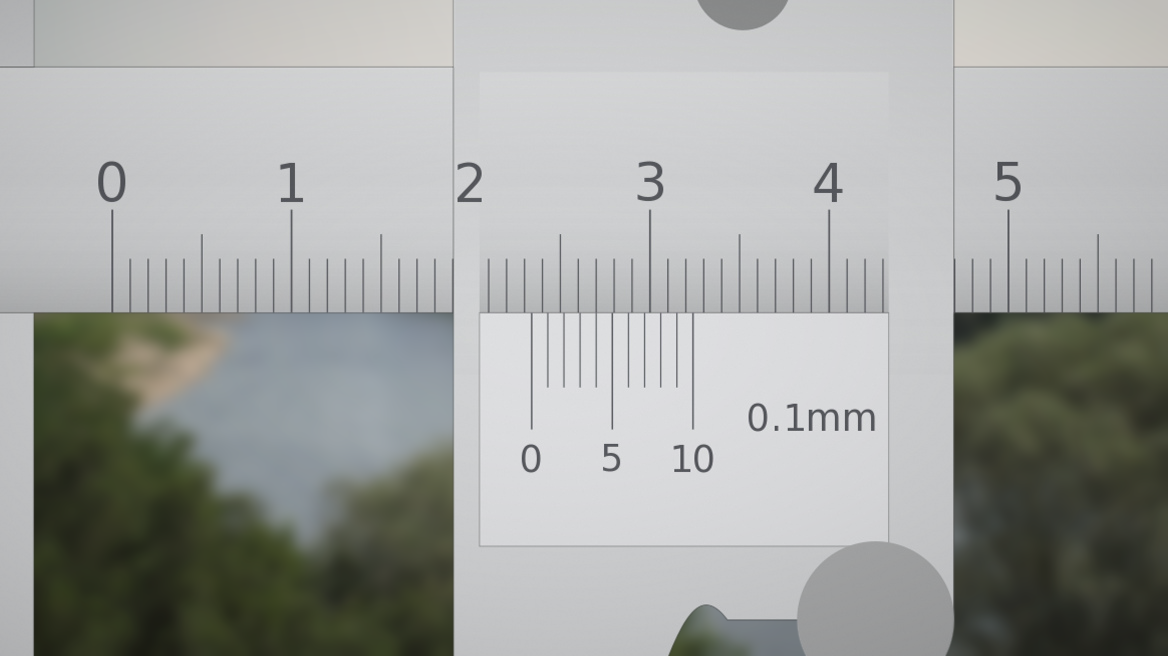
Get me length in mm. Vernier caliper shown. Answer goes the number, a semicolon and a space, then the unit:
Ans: 23.4; mm
